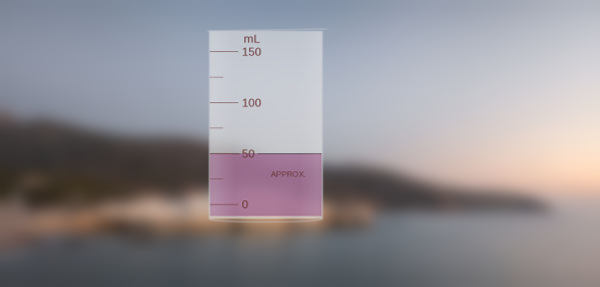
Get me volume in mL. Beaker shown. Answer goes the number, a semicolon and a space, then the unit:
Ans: 50; mL
